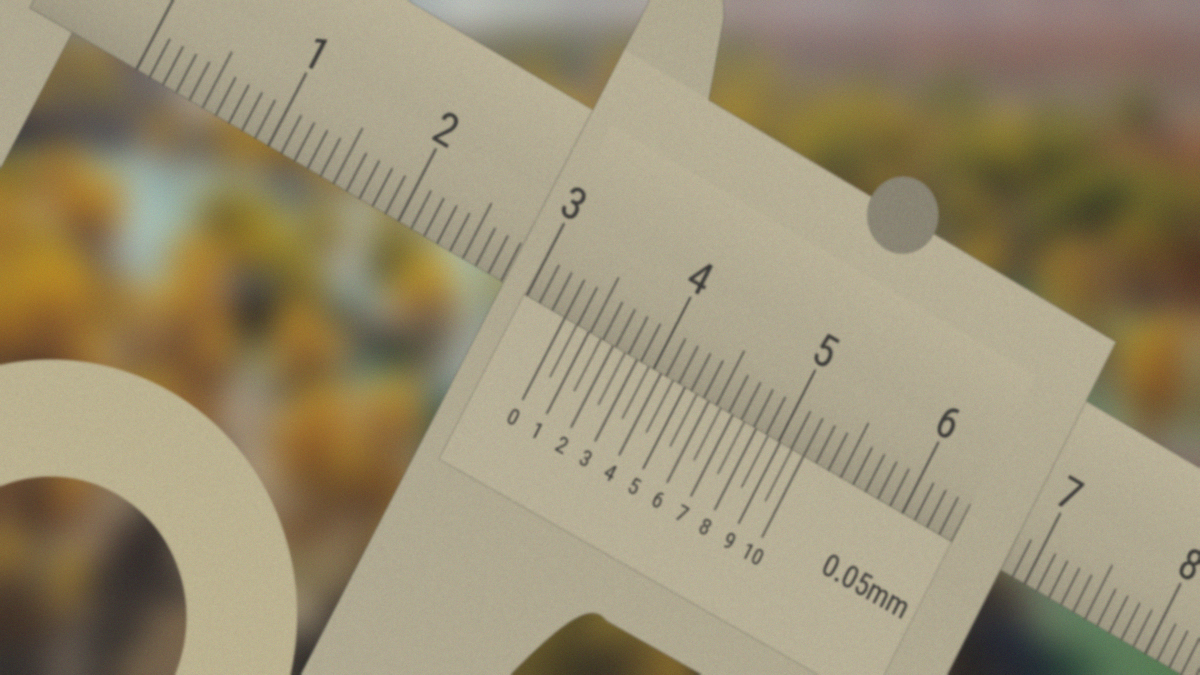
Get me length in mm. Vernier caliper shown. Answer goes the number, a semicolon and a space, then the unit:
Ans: 33.0; mm
